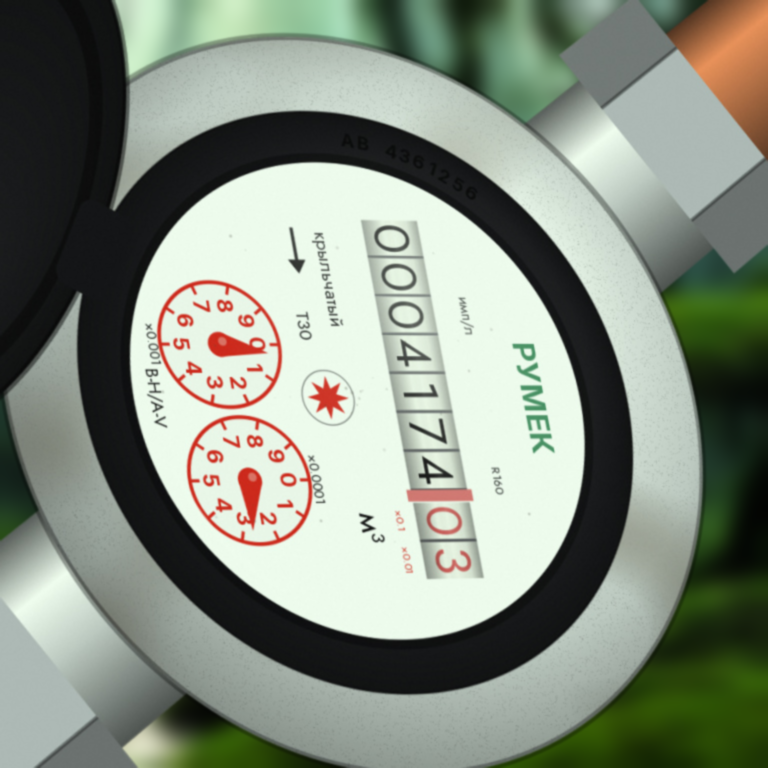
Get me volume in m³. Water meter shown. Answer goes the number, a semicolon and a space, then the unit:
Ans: 4174.0302; m³
